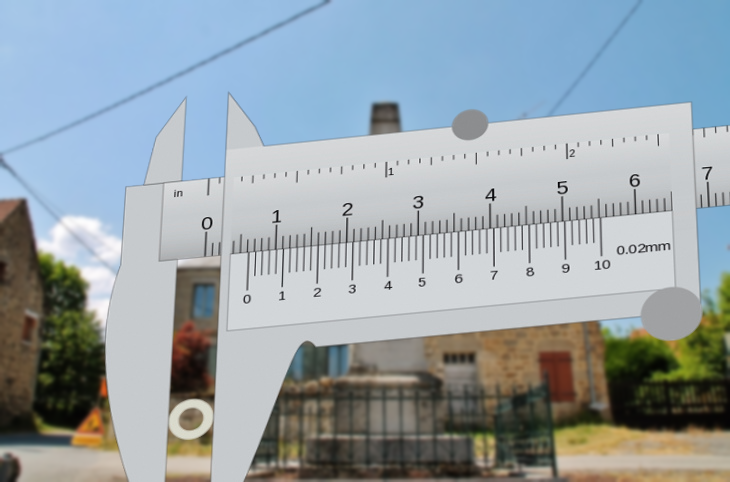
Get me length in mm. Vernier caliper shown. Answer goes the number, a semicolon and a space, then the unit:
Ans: 6.2; mm
